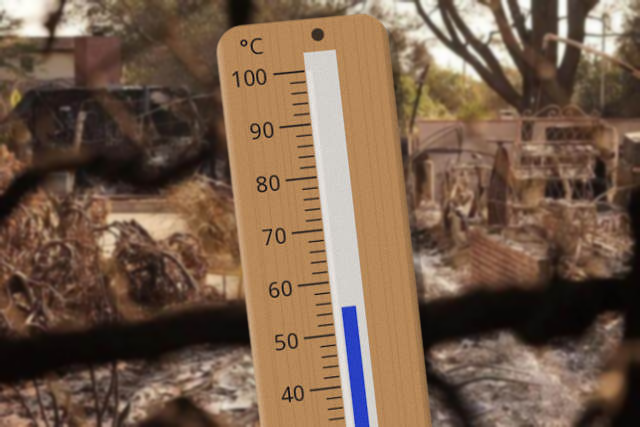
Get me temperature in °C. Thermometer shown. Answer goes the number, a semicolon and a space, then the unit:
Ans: 55; °C
